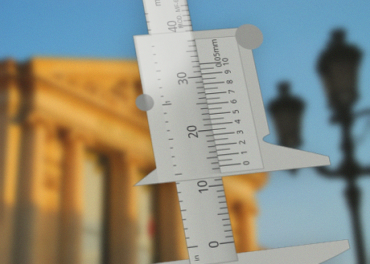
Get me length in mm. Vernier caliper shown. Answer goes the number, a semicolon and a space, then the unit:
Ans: 13.4; mm
